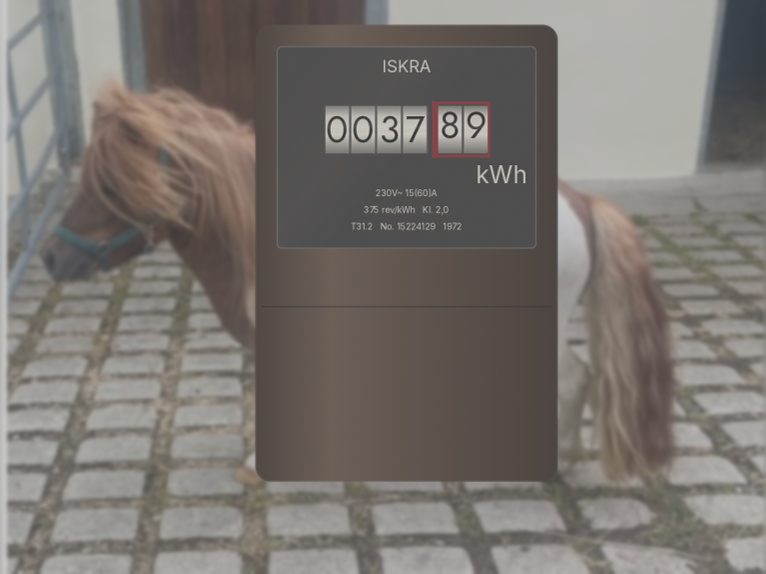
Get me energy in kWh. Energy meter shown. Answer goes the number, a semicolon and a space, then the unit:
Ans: 37.89; kWh
